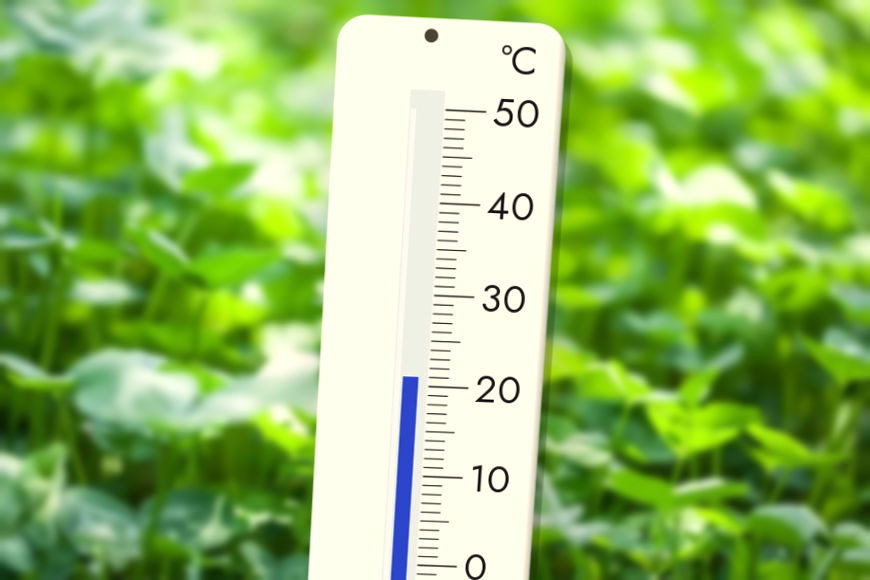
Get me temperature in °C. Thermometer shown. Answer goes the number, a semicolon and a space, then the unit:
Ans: 21; °C
